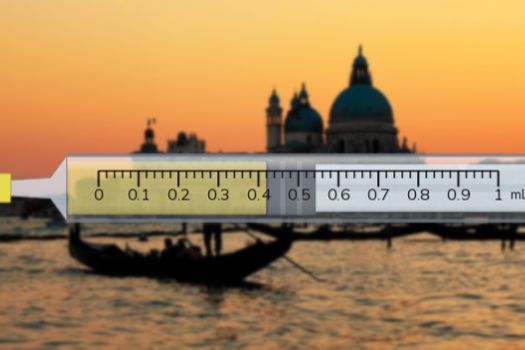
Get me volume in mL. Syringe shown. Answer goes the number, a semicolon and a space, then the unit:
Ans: 0.42; mL
